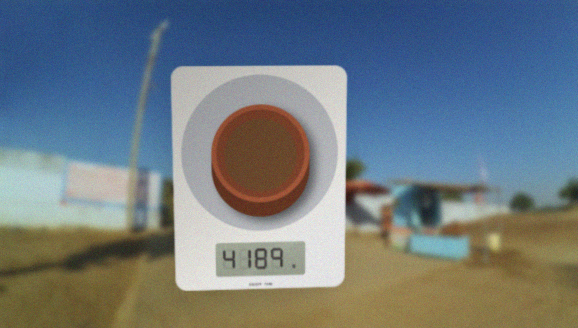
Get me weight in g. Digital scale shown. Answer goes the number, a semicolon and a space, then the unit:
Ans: 4189; g
